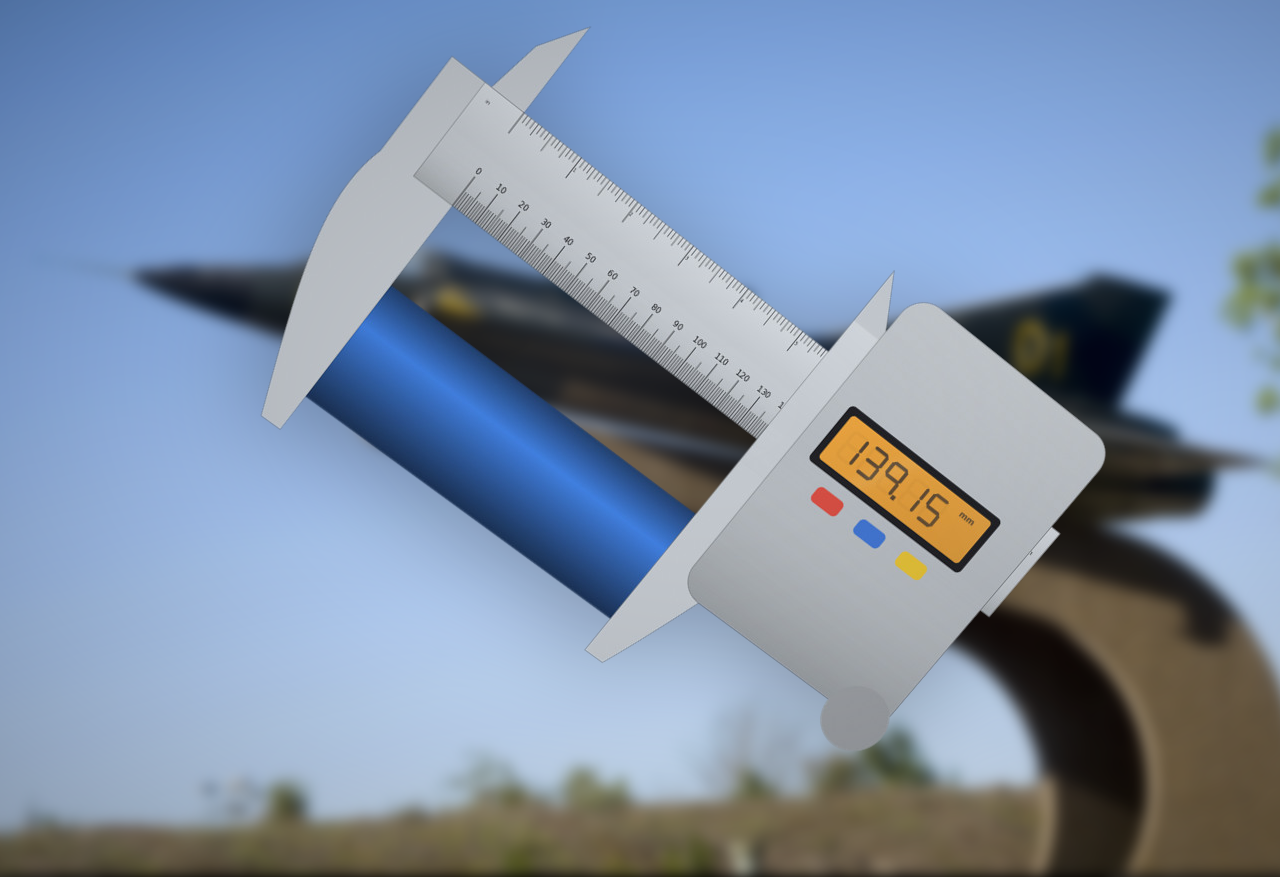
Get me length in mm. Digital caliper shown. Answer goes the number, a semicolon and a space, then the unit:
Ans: 139.15; mm
